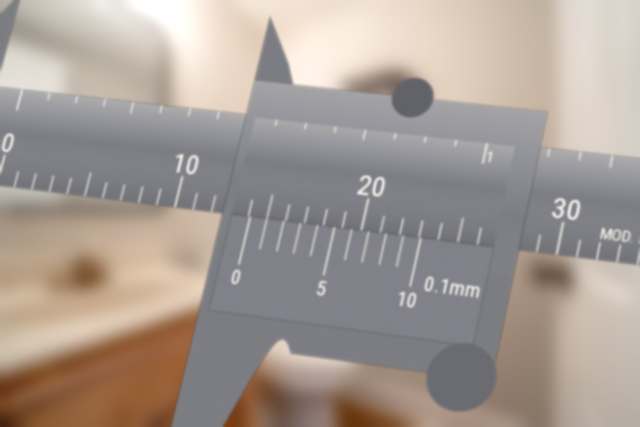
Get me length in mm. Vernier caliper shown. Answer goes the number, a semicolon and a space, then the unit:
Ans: 14.1; mm
